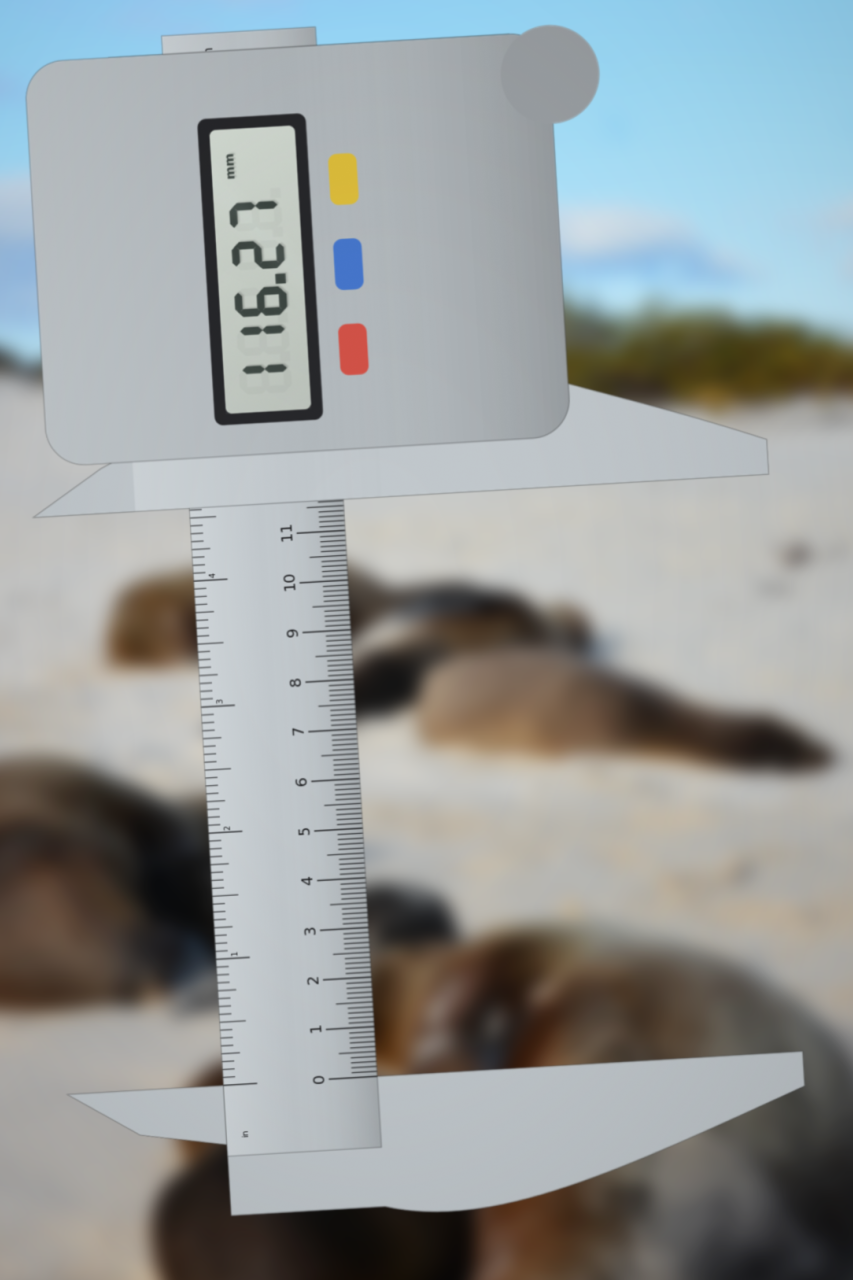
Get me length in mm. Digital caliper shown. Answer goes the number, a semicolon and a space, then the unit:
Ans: 116.27; mm
